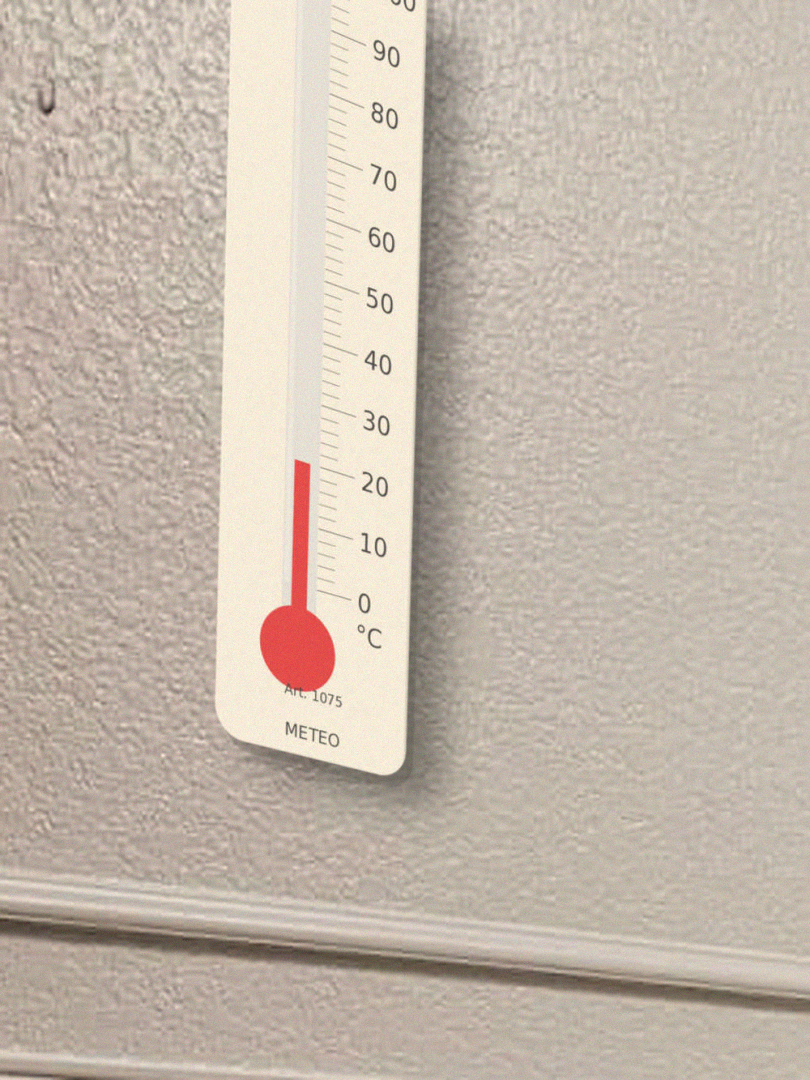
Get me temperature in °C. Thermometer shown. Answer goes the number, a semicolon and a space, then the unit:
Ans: 20; °C
